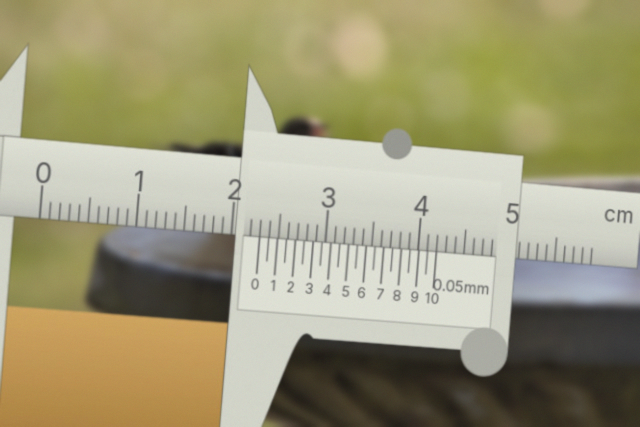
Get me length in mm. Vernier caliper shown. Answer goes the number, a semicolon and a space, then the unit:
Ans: 23.0; mm
